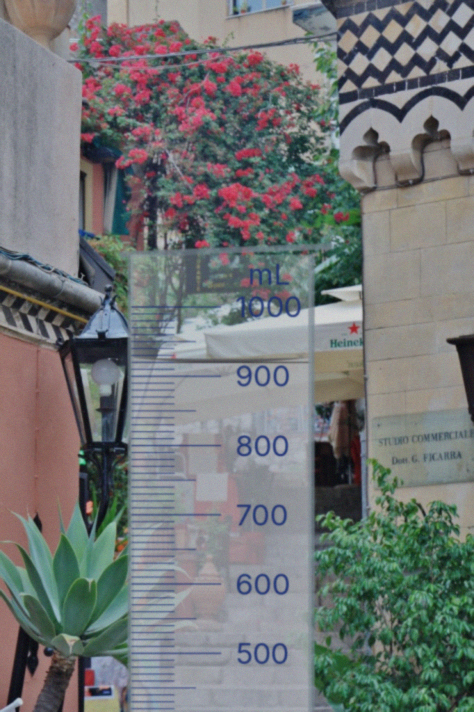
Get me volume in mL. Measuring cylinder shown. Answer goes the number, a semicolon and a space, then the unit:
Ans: 920; mL
